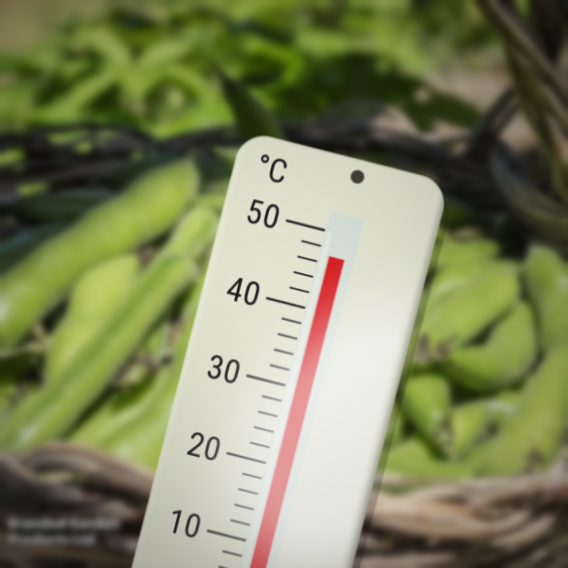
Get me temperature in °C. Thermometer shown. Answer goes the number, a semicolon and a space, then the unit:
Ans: 47; °C
